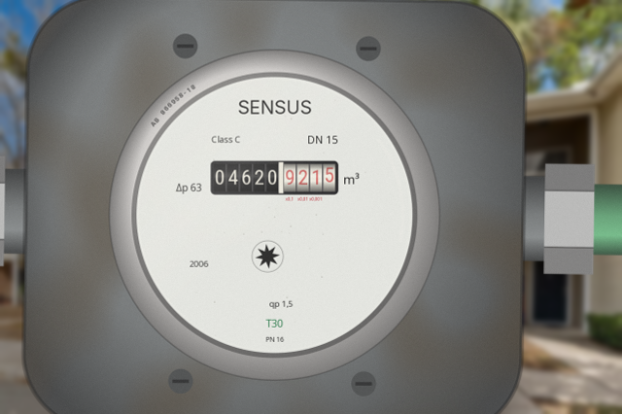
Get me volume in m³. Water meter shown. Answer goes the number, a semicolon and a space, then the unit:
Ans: 4620.9215; m³
